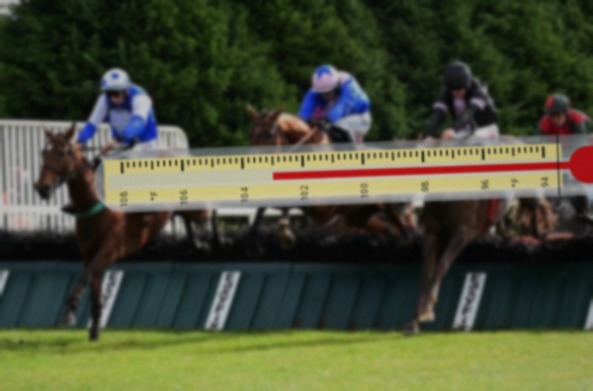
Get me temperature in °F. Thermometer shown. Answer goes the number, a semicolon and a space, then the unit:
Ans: 103; °F
